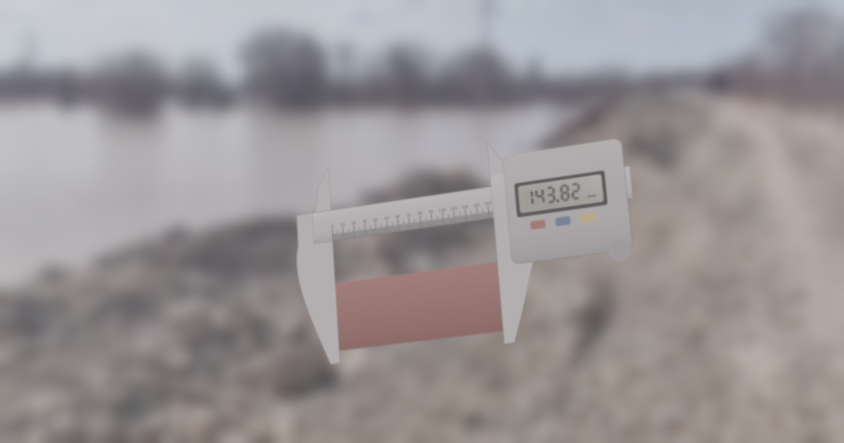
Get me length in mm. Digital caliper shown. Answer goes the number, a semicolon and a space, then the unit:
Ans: 143.82; mm
